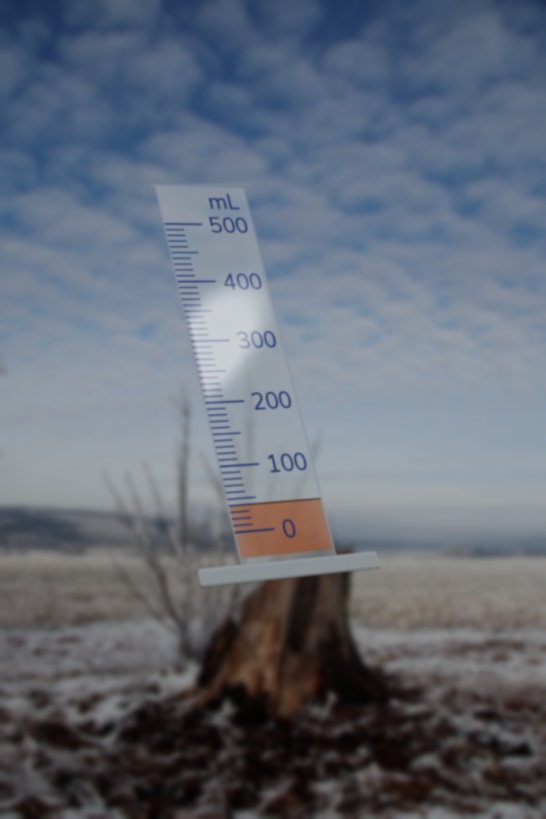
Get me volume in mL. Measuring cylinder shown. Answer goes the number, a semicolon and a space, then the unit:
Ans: 40; mL
